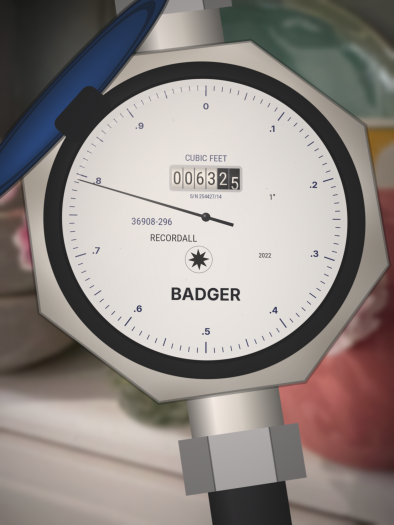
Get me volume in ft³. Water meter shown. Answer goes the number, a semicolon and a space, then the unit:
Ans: 6324.79; ft³
